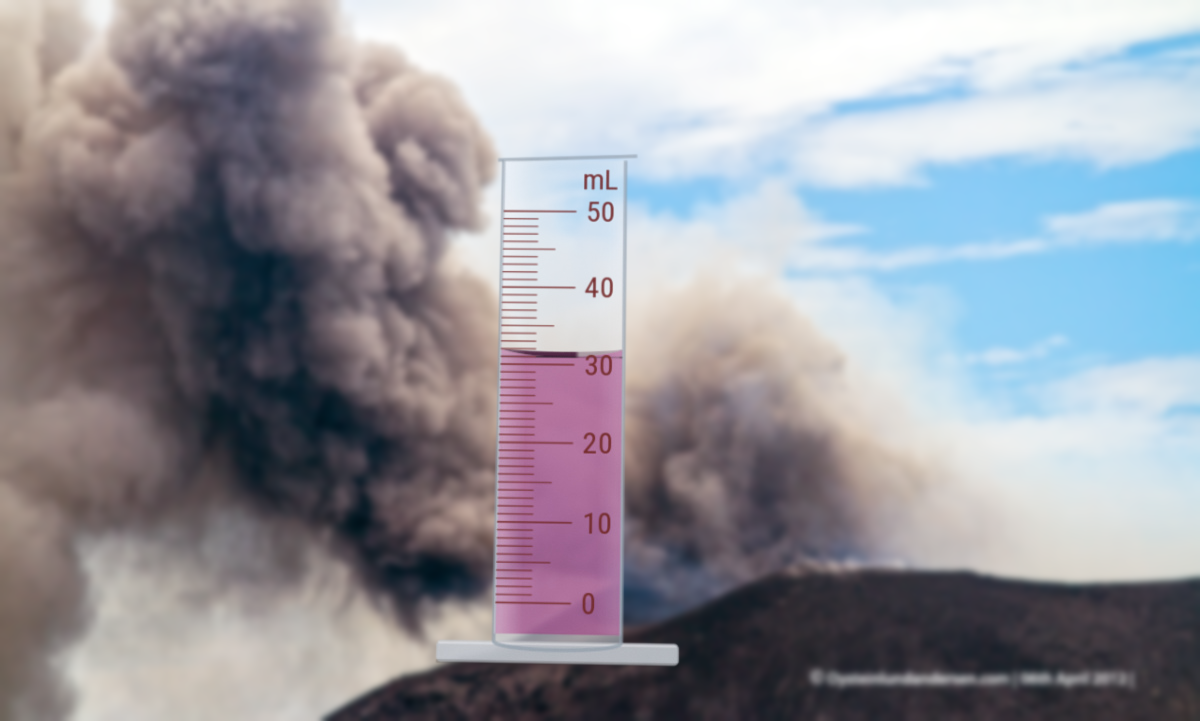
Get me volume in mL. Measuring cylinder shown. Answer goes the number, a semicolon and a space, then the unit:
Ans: 31; mL
